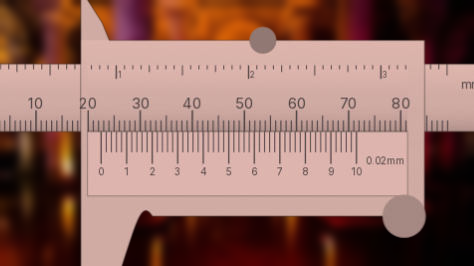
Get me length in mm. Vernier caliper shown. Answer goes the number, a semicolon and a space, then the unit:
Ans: 22.5; mm
